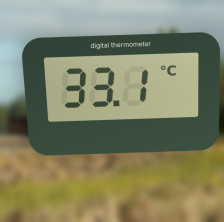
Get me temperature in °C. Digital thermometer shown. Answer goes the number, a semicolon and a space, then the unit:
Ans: 33.1; °C
